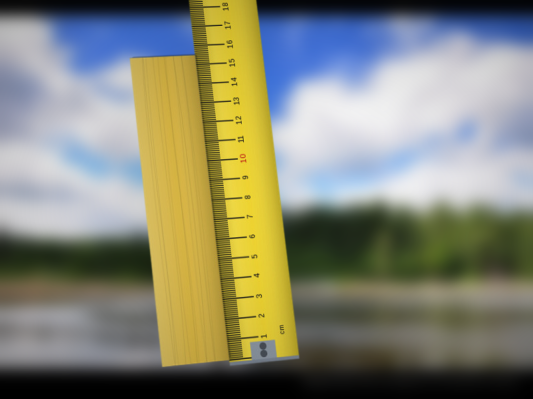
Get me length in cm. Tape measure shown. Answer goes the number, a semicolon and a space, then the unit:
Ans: 15.5; cm
